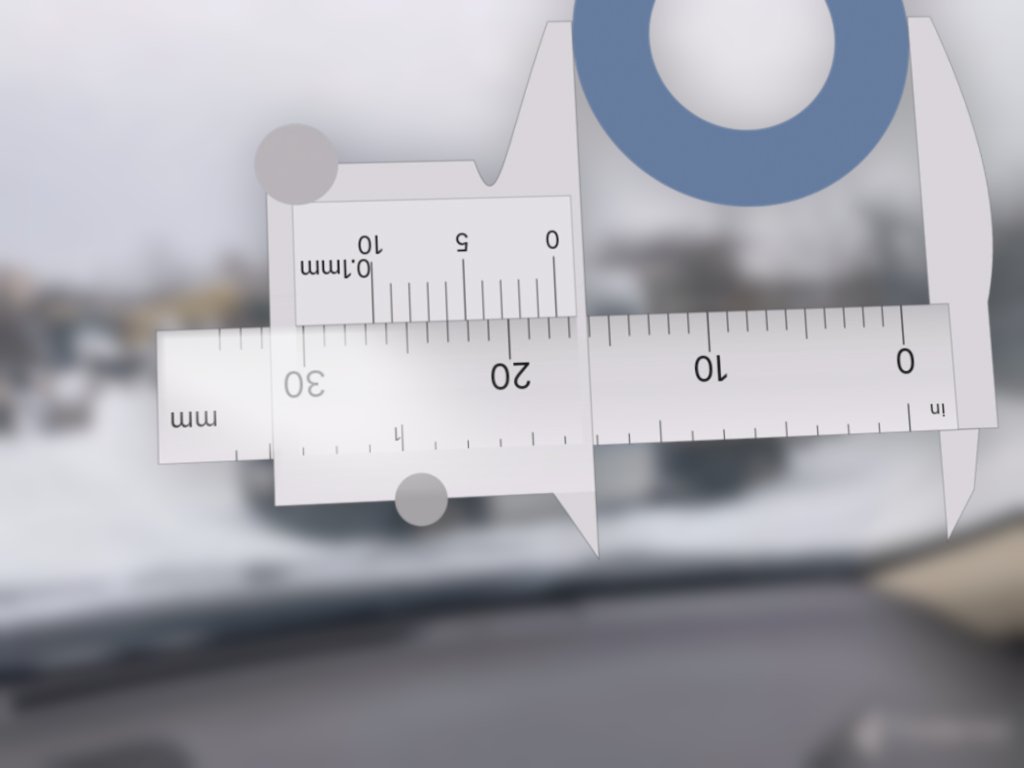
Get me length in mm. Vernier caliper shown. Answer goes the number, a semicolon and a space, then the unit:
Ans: 17.6; mm
